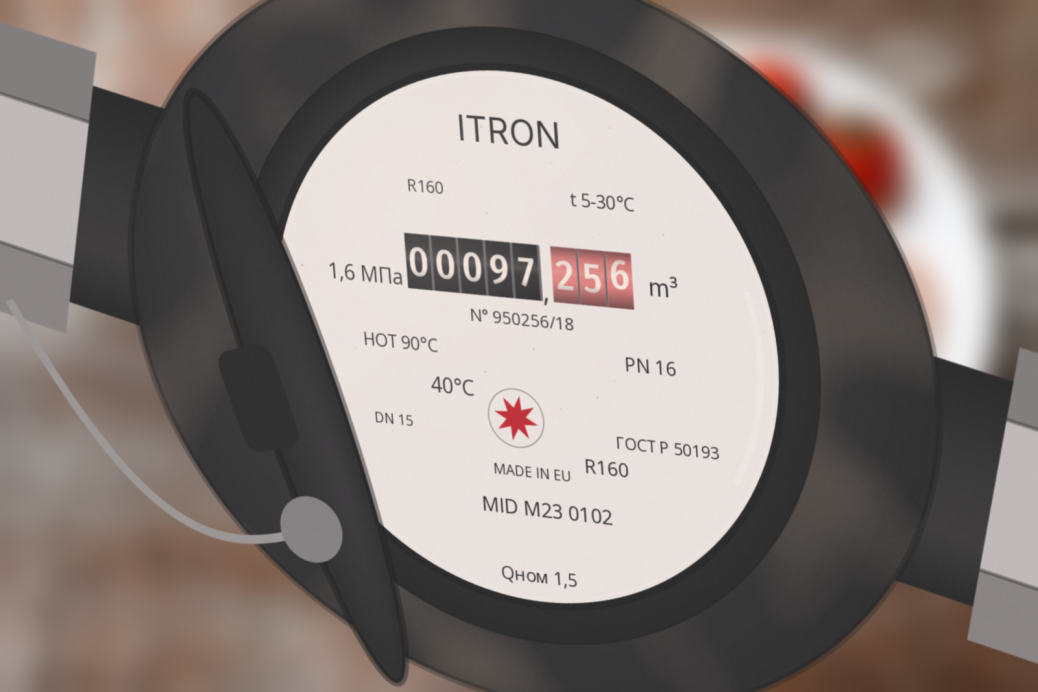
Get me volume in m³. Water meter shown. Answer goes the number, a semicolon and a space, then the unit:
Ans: 97.256; m³
